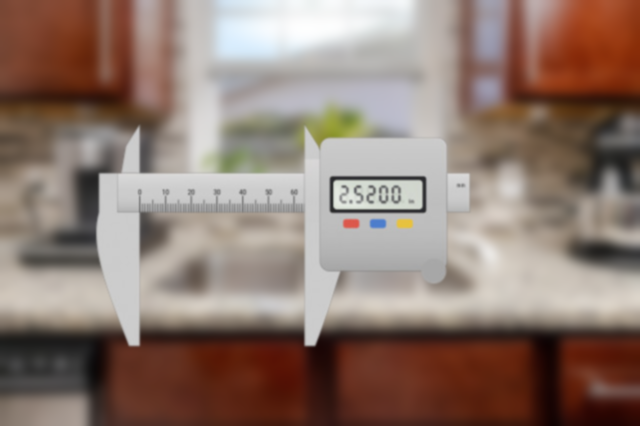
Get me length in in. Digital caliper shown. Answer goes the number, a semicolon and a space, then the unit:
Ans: 2.5200; in
